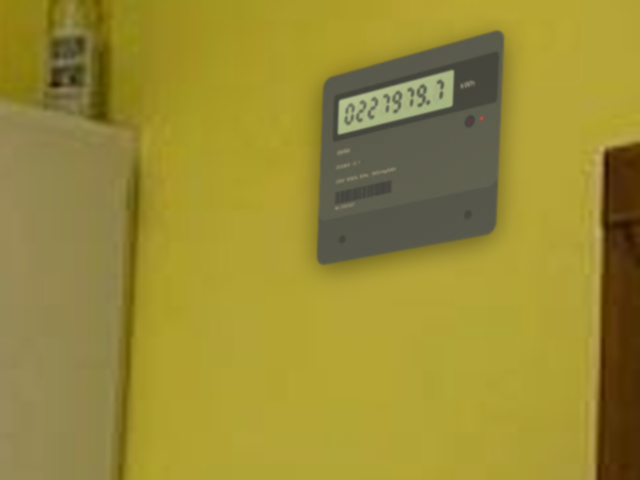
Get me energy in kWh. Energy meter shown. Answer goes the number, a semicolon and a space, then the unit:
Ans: 227979.7; kWh
